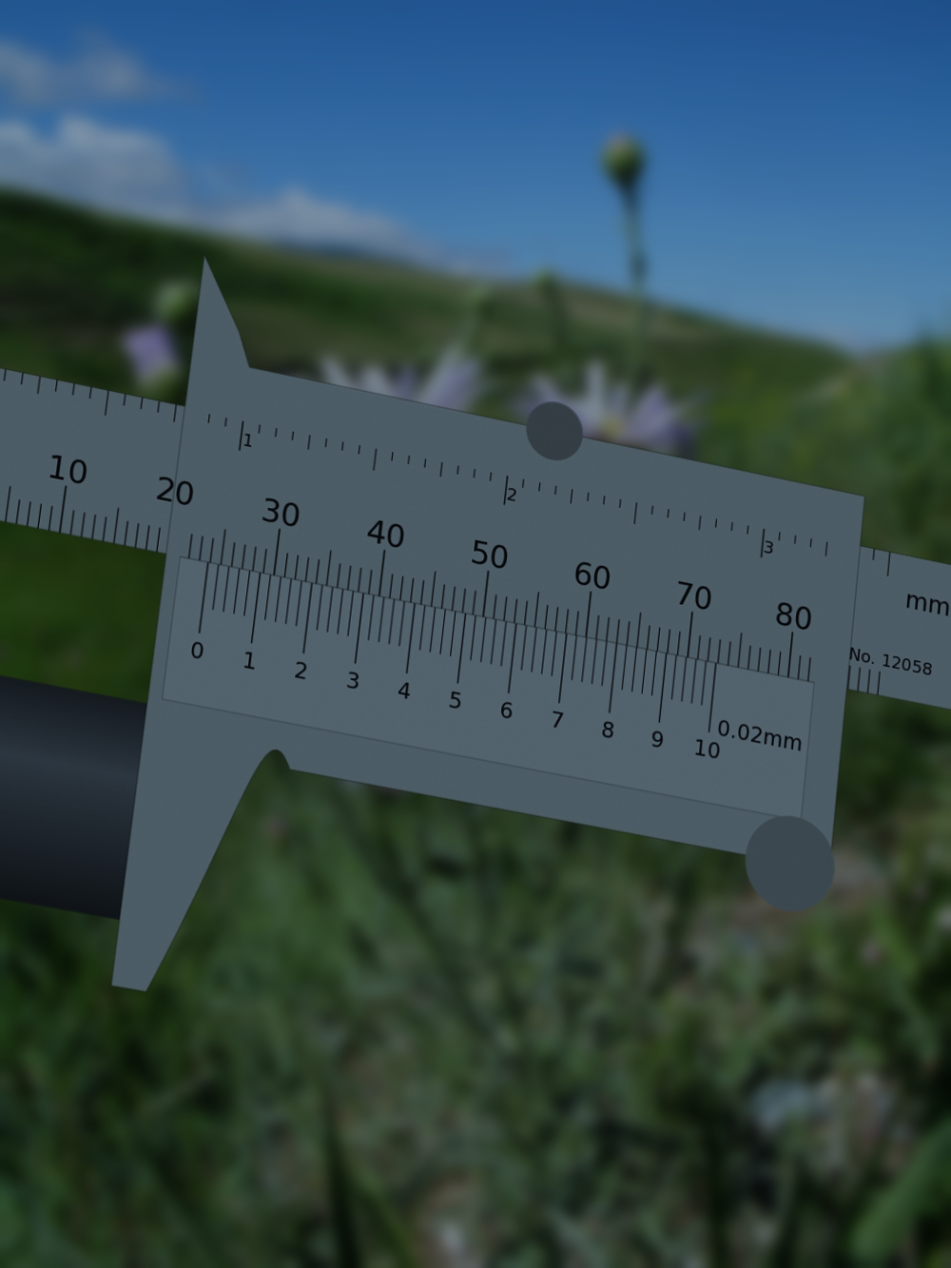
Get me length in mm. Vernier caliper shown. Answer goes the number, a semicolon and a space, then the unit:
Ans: 23.8; mm
